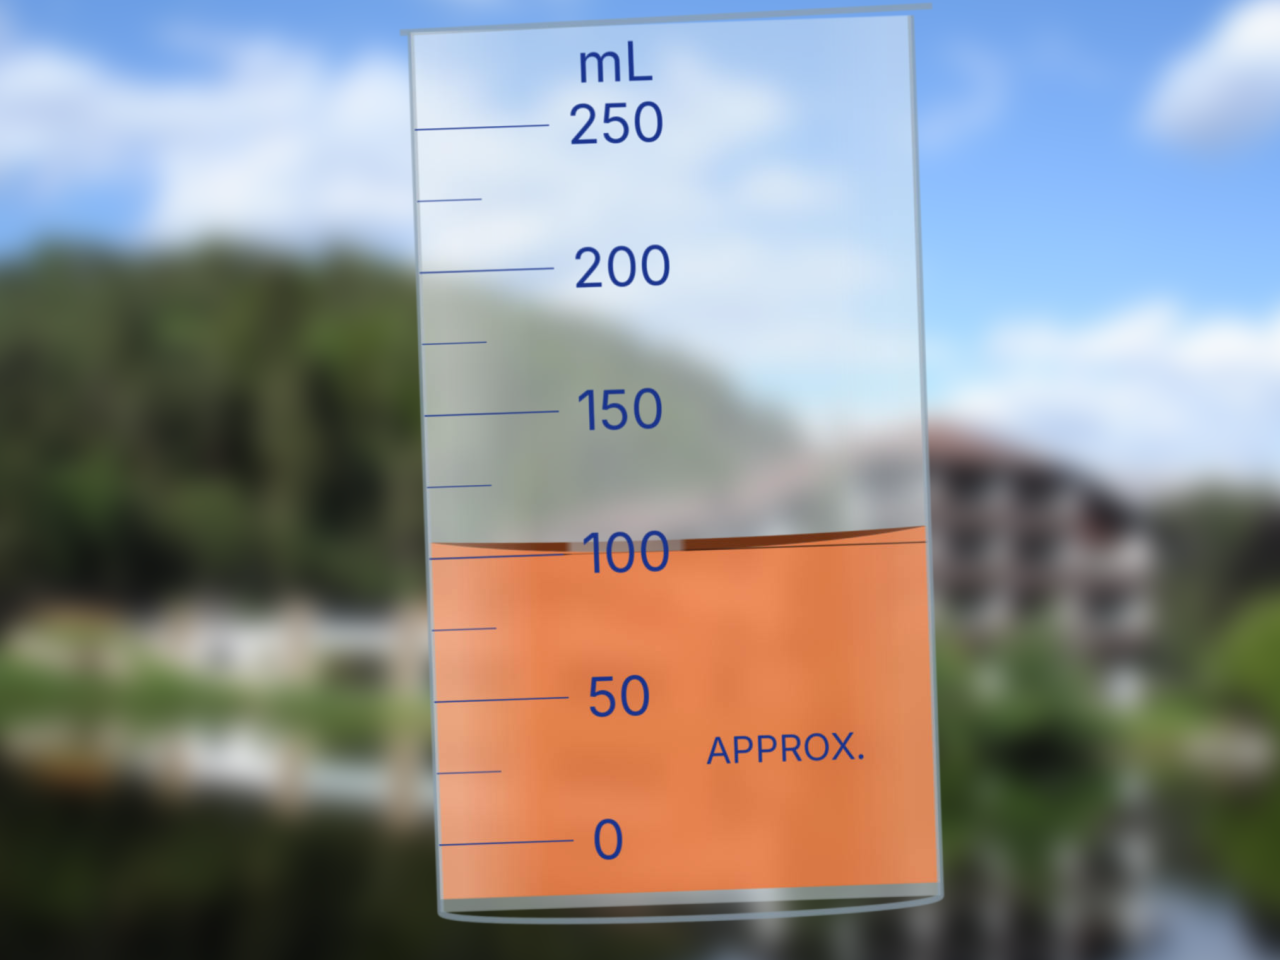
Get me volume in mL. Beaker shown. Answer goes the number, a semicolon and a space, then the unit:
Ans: 100; mL
